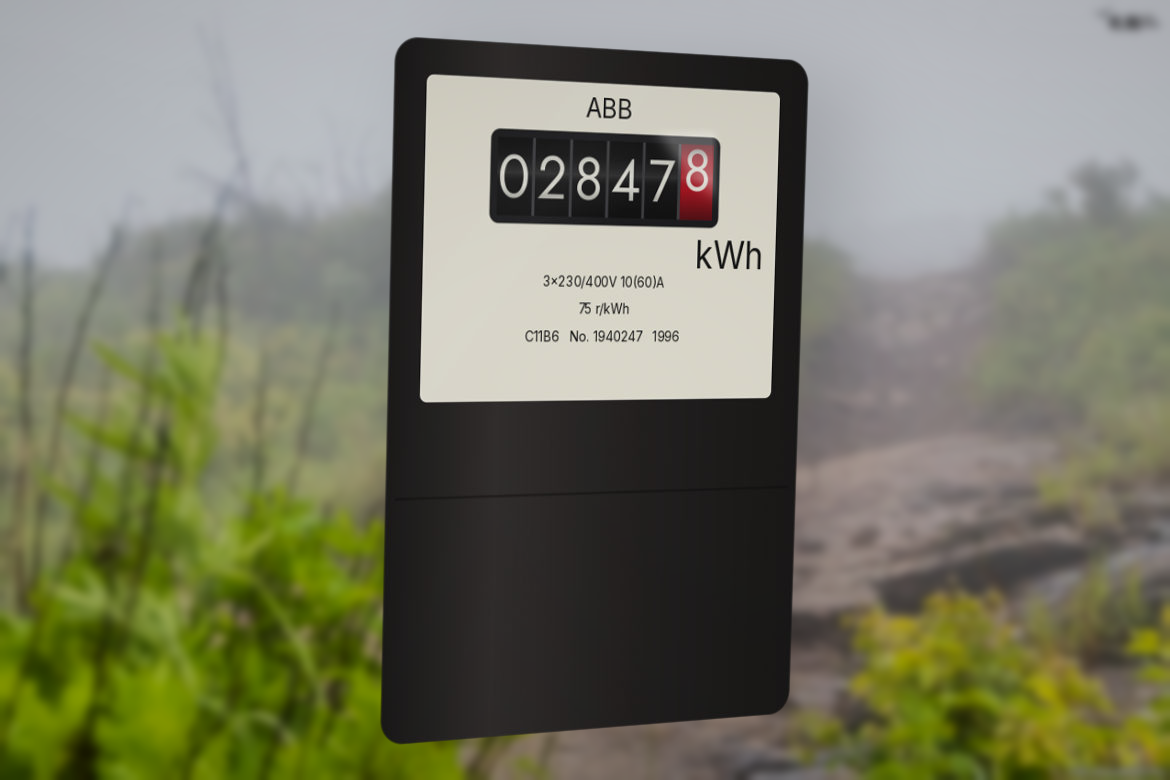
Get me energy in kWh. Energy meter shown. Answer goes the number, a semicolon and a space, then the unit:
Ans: 2847.8; kWh
